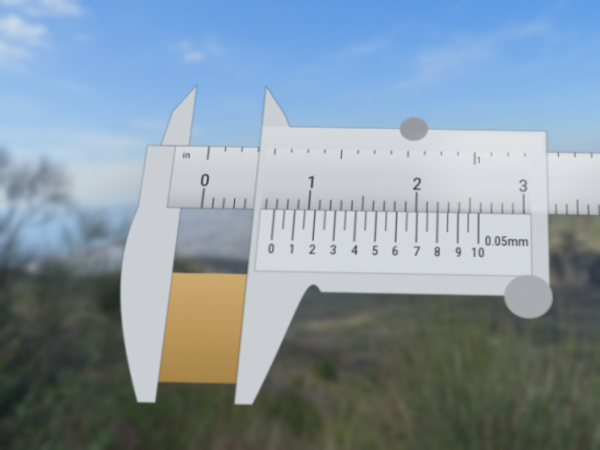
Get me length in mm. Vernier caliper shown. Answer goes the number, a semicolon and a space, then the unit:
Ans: 6.8; mm
